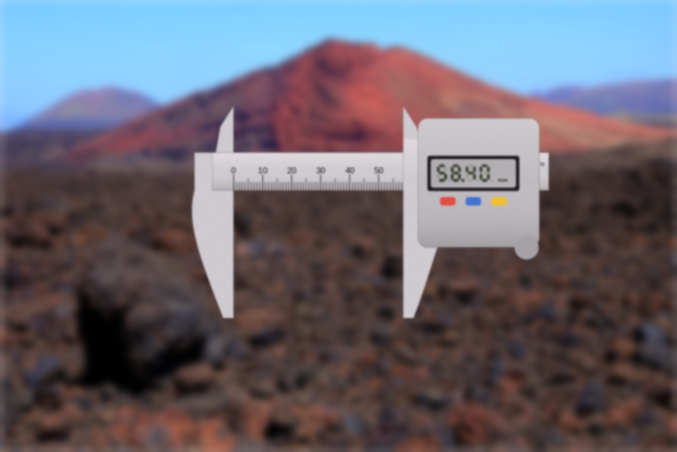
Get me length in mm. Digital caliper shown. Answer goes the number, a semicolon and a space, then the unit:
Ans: 58.40; mm
